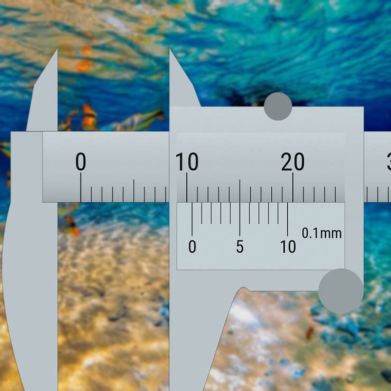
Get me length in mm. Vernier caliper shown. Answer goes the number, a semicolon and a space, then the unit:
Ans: 10.5; mm
